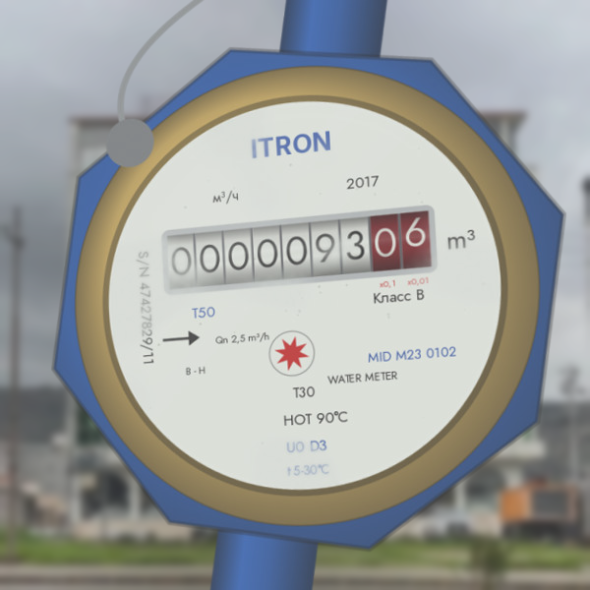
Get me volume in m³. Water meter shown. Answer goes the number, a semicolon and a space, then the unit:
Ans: 93.06; m³
